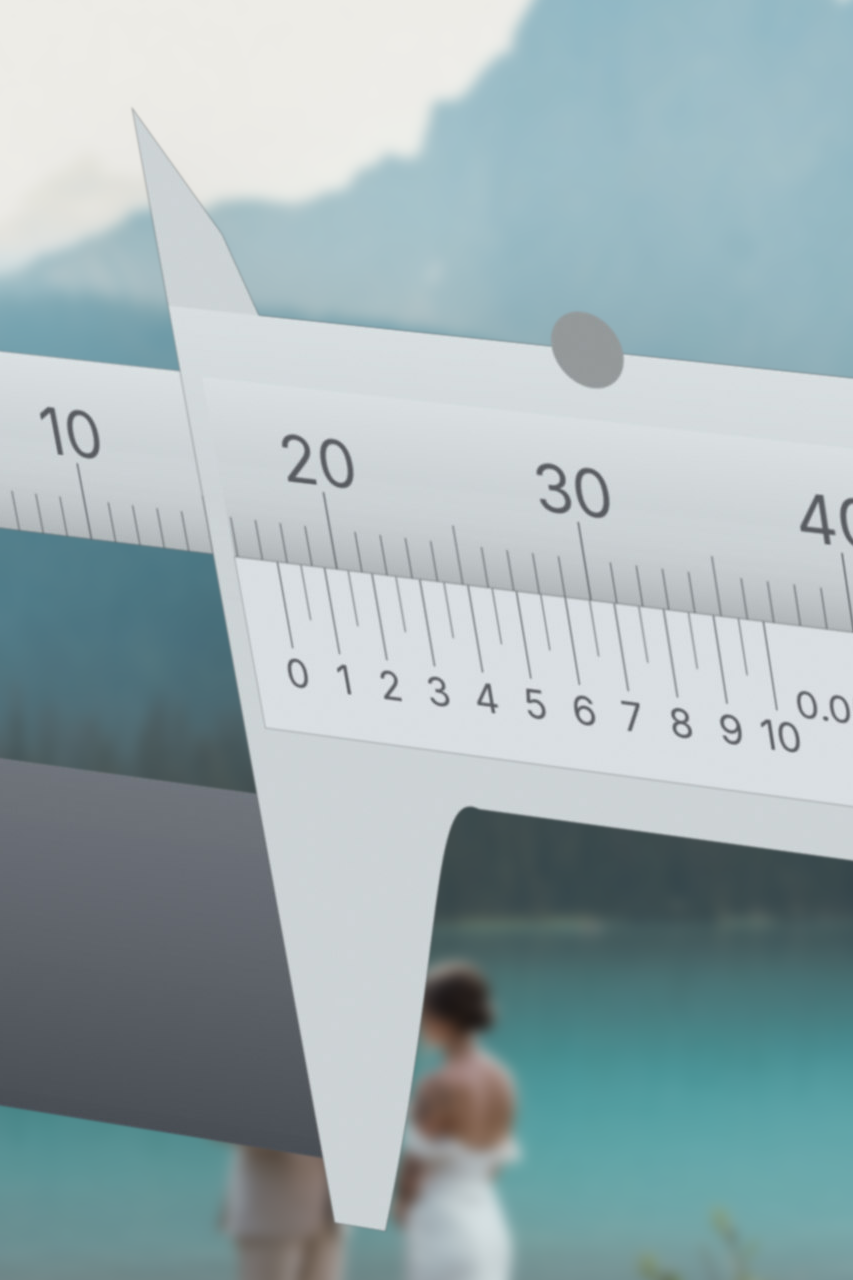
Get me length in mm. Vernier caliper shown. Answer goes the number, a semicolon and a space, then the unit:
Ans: 17.6; mm
